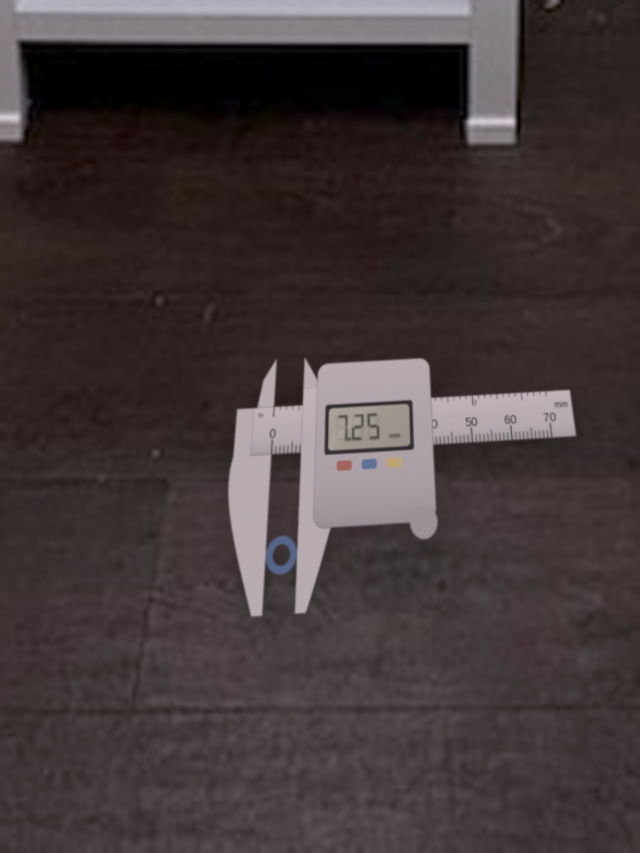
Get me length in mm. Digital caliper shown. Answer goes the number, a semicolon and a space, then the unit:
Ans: 7.25; mm
